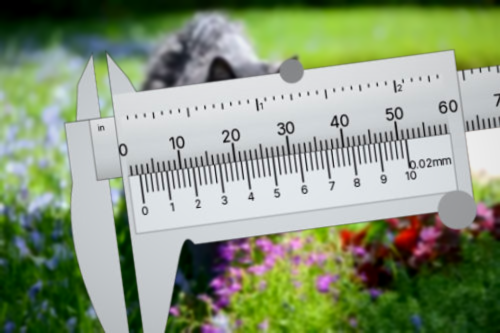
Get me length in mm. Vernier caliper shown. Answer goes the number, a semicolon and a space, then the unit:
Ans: 2.5; mm
